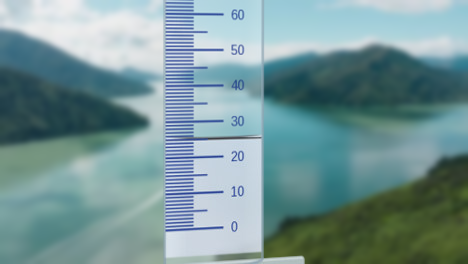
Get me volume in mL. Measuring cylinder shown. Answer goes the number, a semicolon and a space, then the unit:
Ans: 25; mL
